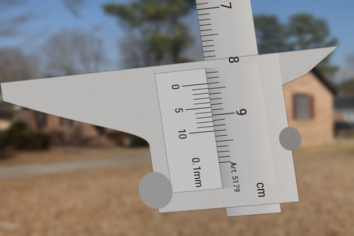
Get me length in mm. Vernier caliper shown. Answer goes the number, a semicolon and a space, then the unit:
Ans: 84.0; mm
